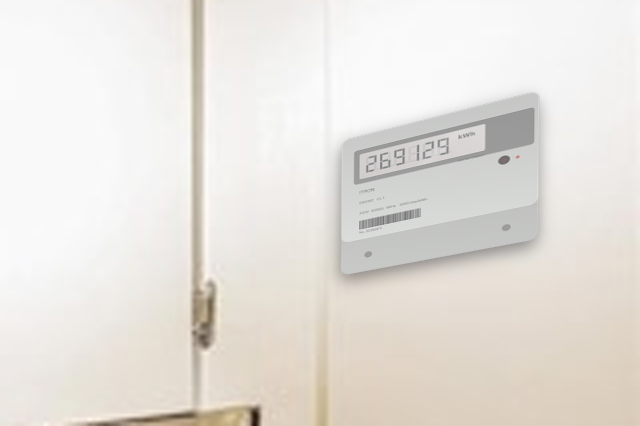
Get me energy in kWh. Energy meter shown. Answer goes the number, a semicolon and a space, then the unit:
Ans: 269129; kWh
